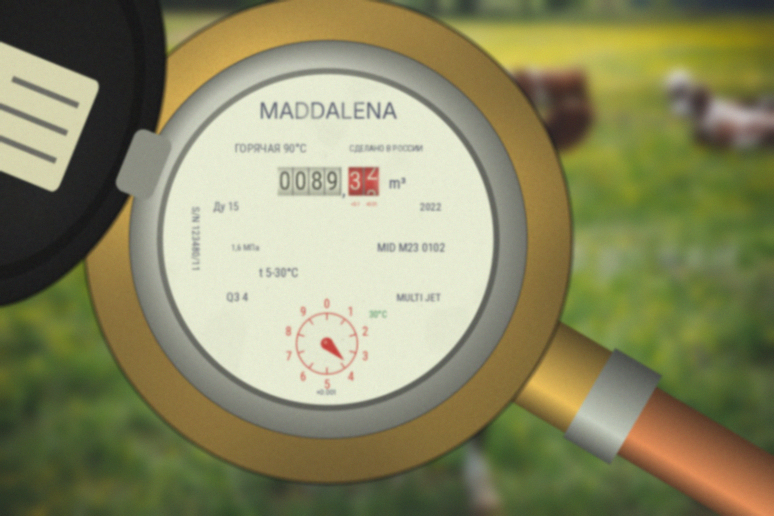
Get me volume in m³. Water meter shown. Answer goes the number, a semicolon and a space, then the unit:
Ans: 89.323; m³
